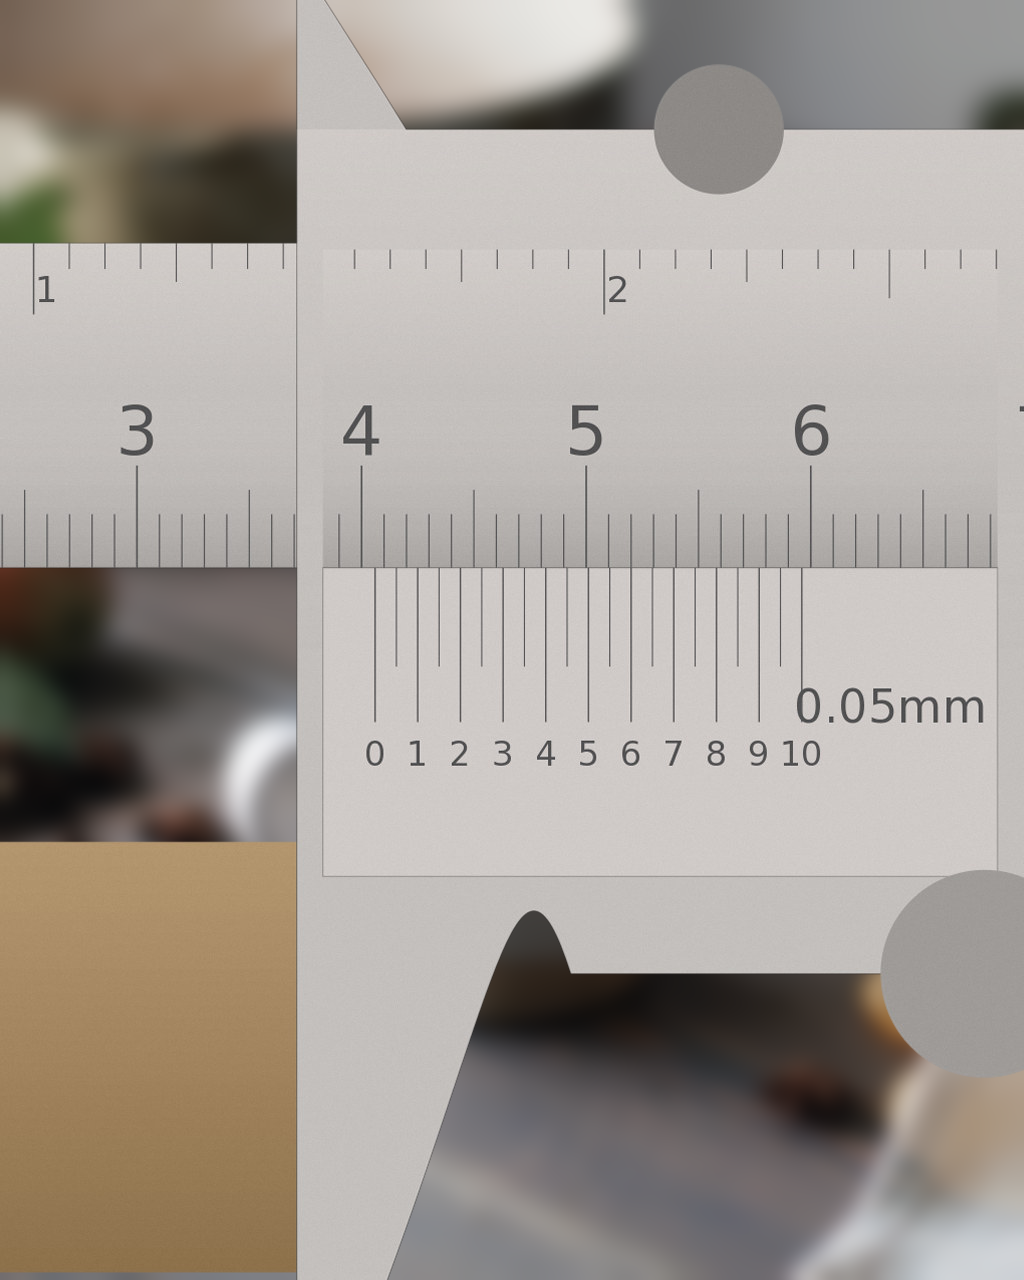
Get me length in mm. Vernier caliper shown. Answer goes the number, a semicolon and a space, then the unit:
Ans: 40.6; mm
